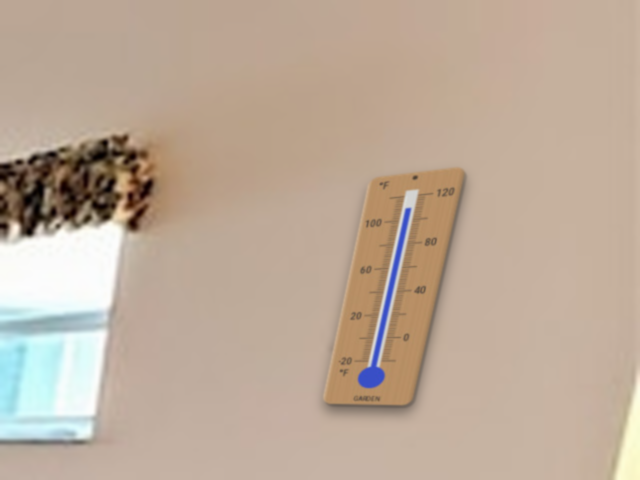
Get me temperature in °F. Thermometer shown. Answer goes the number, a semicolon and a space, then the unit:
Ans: 110; °F
